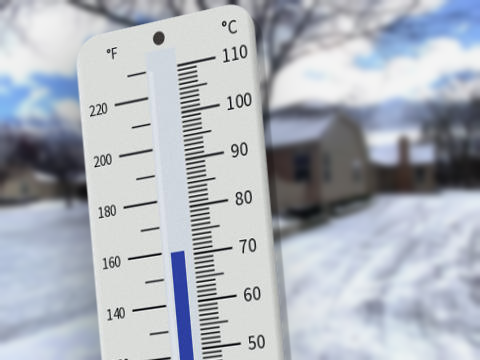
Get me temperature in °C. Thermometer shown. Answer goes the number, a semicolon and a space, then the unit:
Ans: 71; °C
